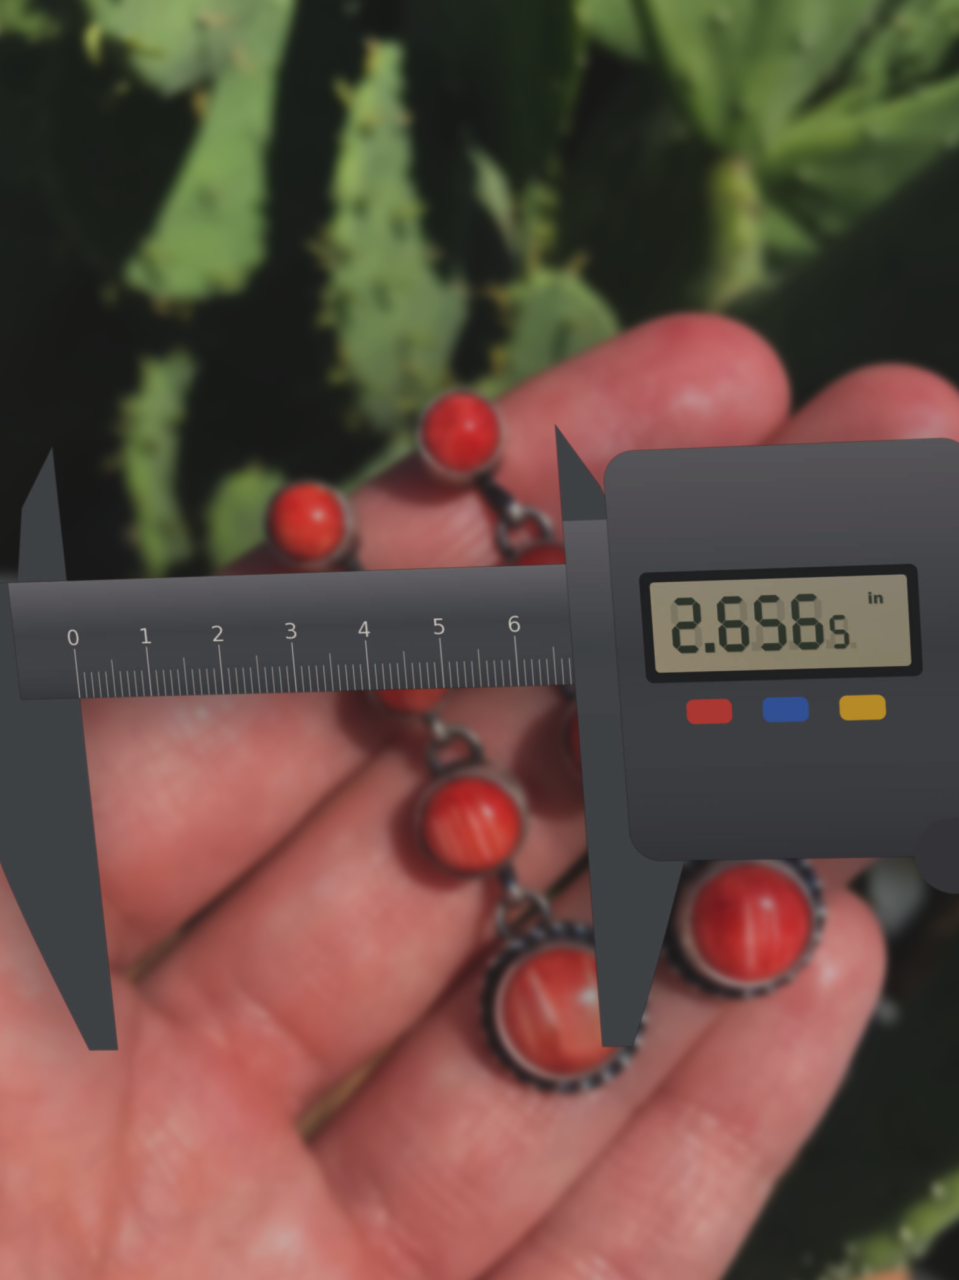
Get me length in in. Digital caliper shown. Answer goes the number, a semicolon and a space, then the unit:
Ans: 2.6565; in
